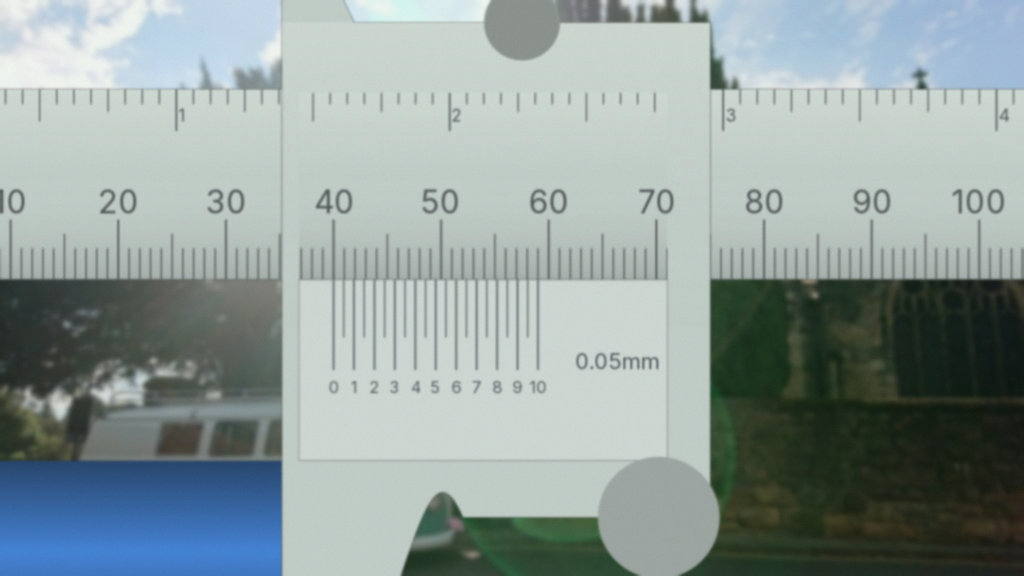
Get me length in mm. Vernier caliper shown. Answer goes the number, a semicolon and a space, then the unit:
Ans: 40.0; mm
